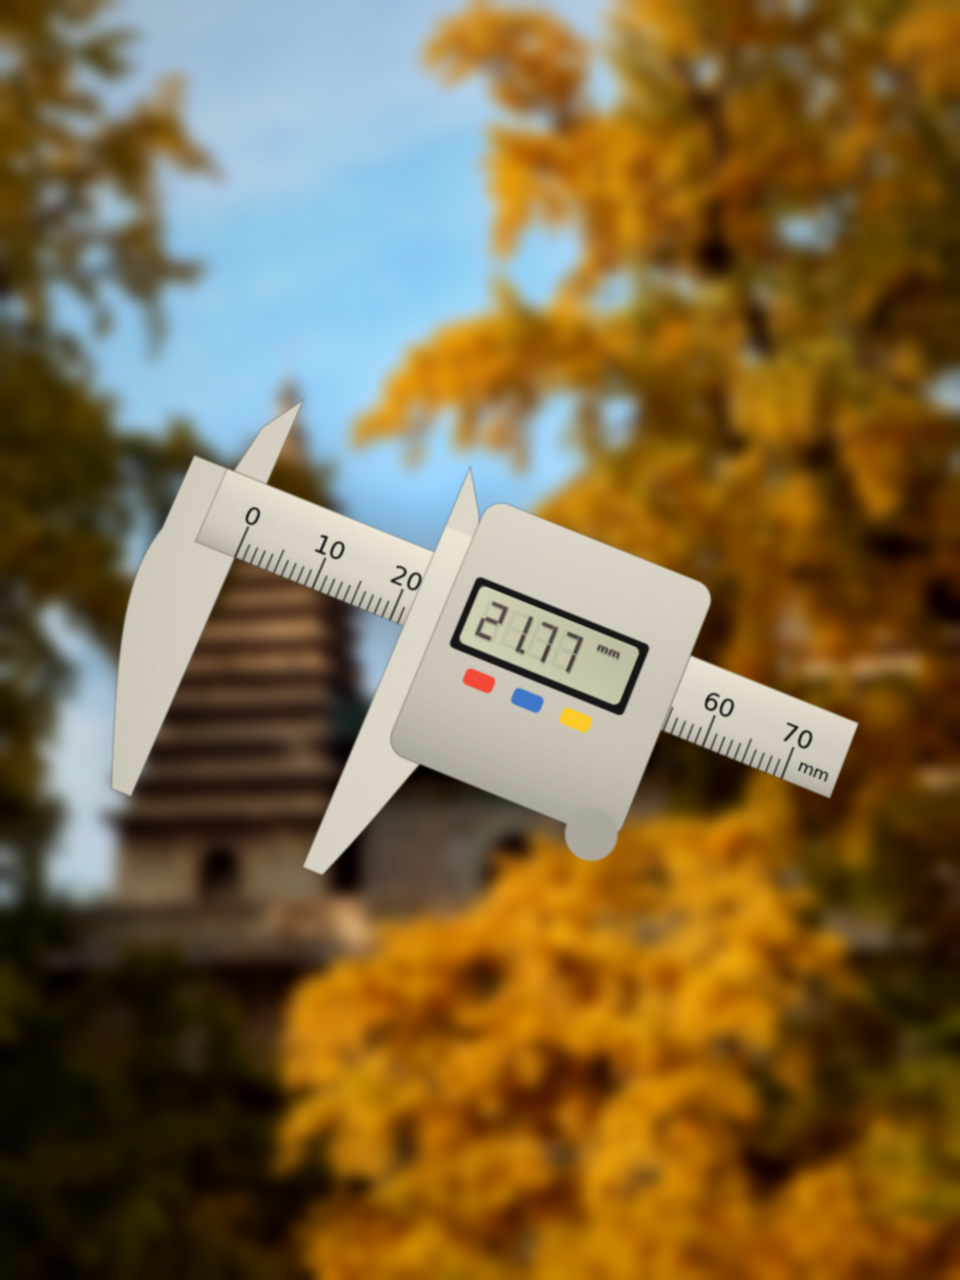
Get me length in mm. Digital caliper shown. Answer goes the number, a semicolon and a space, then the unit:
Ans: 21.77; mm
